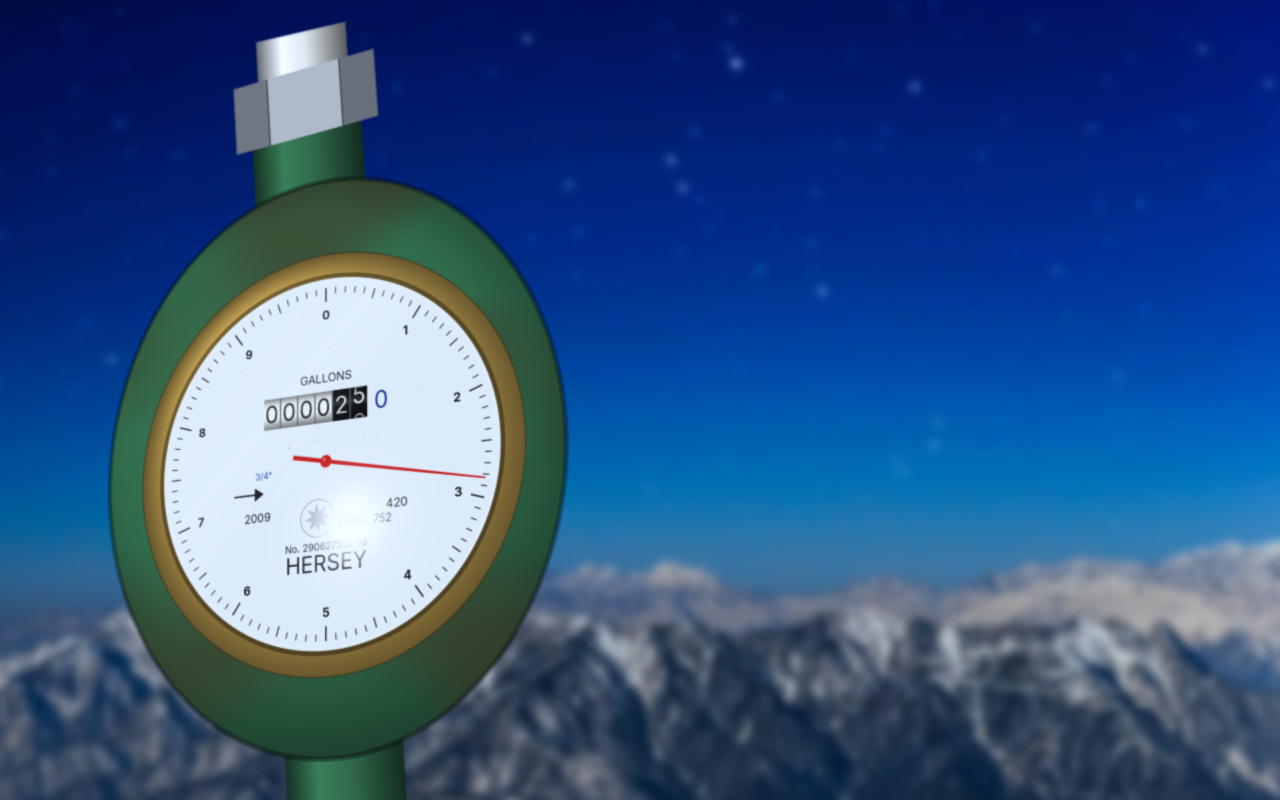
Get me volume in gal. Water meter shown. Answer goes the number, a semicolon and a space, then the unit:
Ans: 252.8; gal
